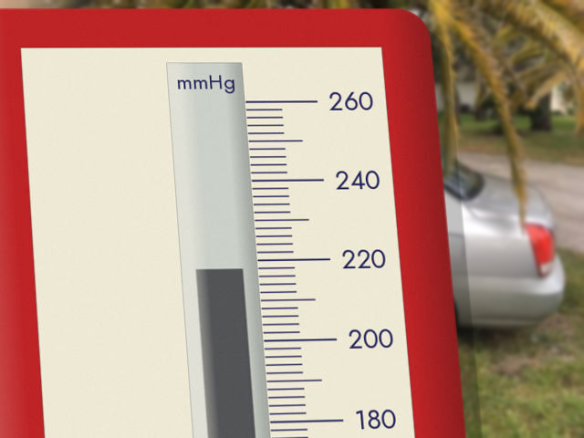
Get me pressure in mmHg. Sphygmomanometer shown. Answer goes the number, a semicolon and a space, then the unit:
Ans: 218; mmHg
